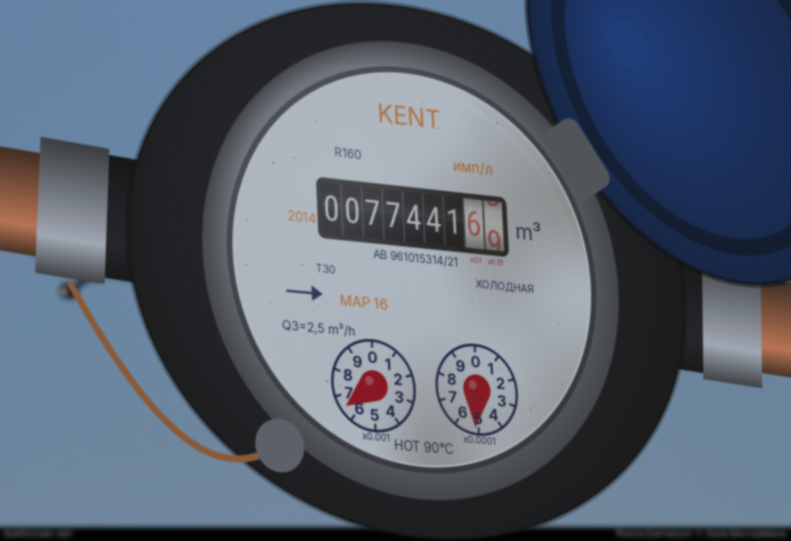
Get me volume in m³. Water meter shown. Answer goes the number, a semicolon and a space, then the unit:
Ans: 77441.6865; m³
